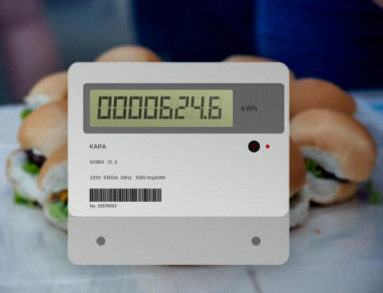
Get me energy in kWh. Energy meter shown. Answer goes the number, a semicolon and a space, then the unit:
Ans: 624.6; kWh
